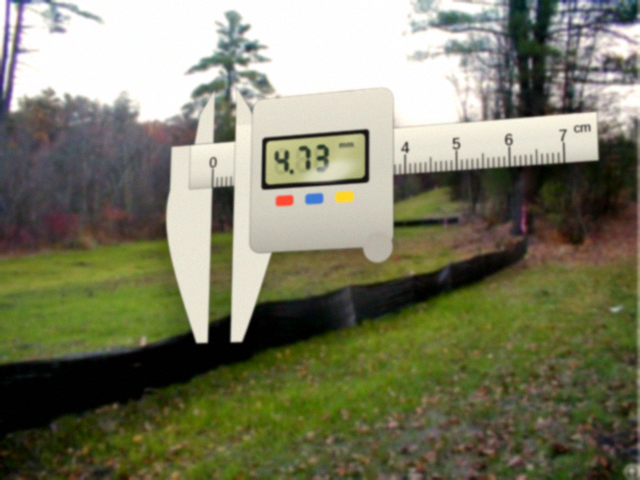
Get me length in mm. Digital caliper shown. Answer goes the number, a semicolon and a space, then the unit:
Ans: 4.73; mm
